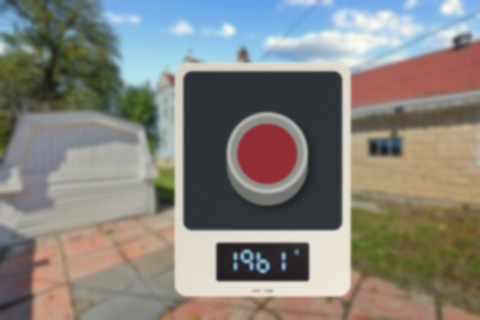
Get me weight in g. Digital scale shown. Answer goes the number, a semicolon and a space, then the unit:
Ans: 1961; g
